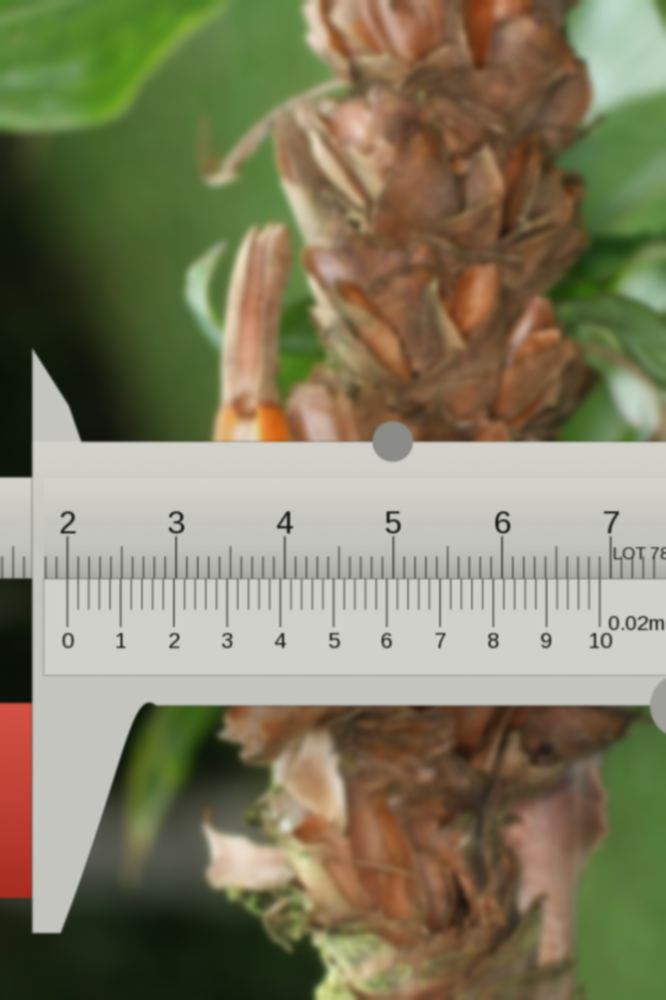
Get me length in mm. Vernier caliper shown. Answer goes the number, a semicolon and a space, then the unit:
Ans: 20.0; mm
